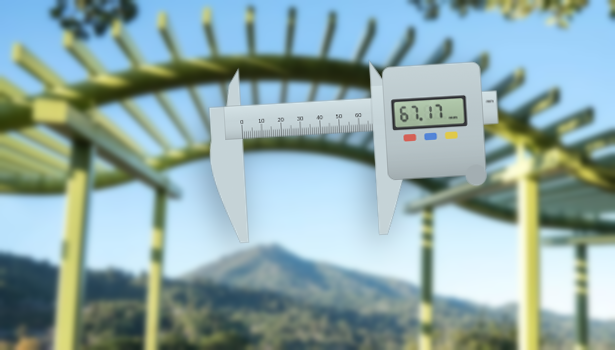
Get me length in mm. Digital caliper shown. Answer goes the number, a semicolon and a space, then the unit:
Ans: 67.17; mm
